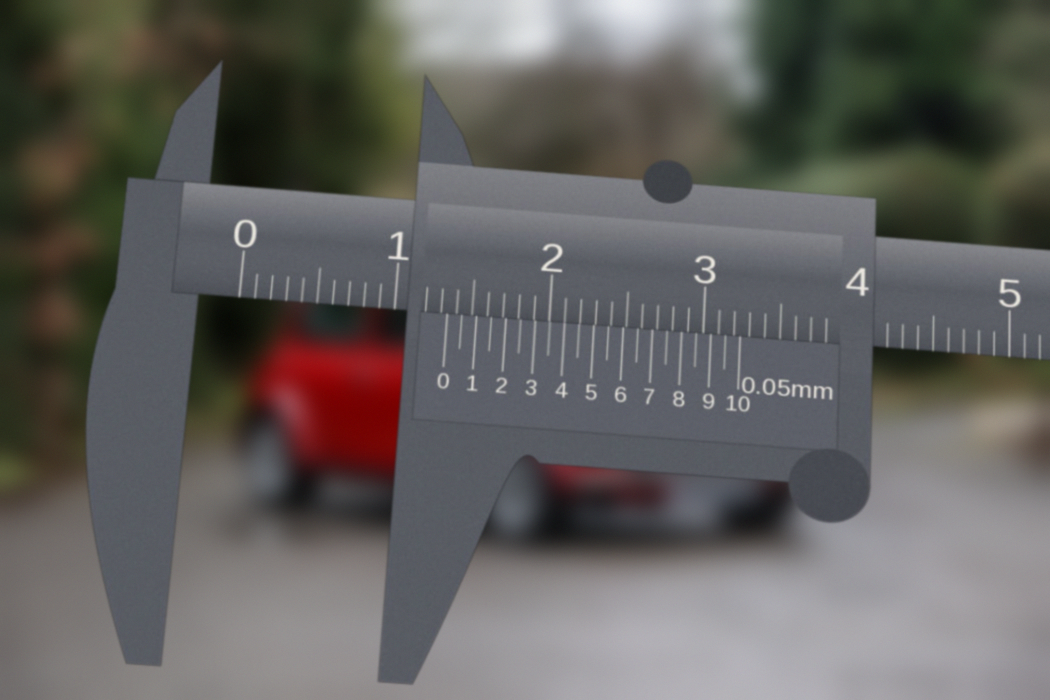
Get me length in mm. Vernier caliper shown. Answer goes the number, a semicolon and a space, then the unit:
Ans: 13.4; mm
